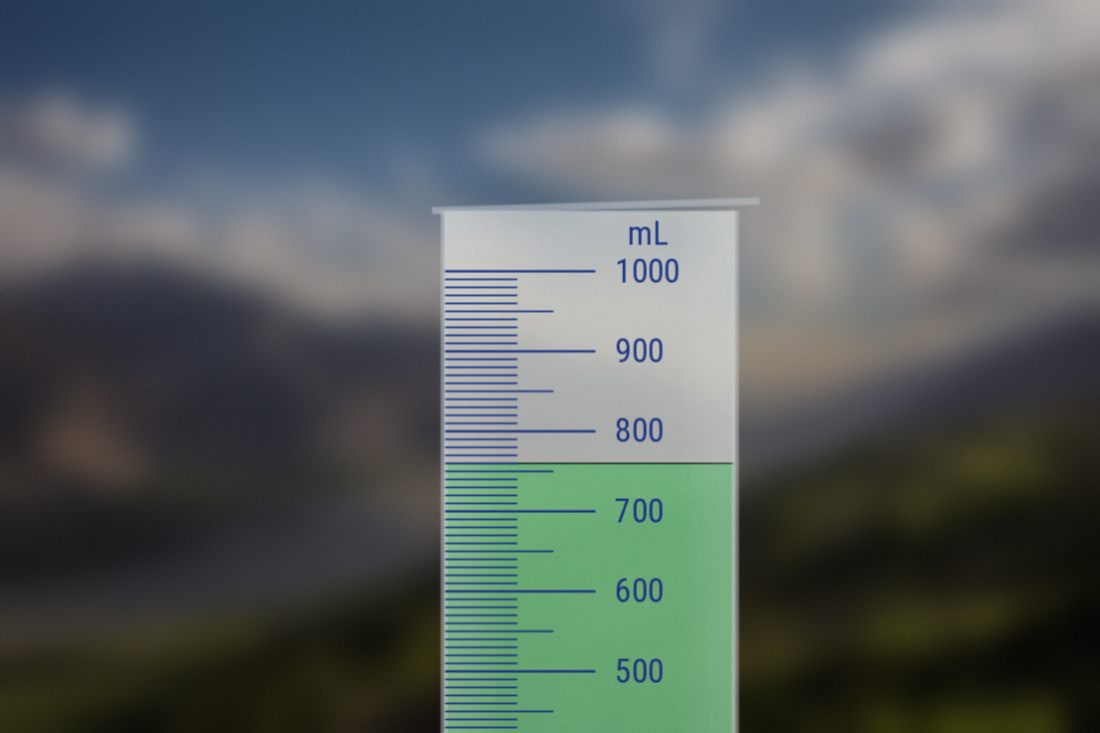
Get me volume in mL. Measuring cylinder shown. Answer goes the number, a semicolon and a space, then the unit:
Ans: 760; mL
